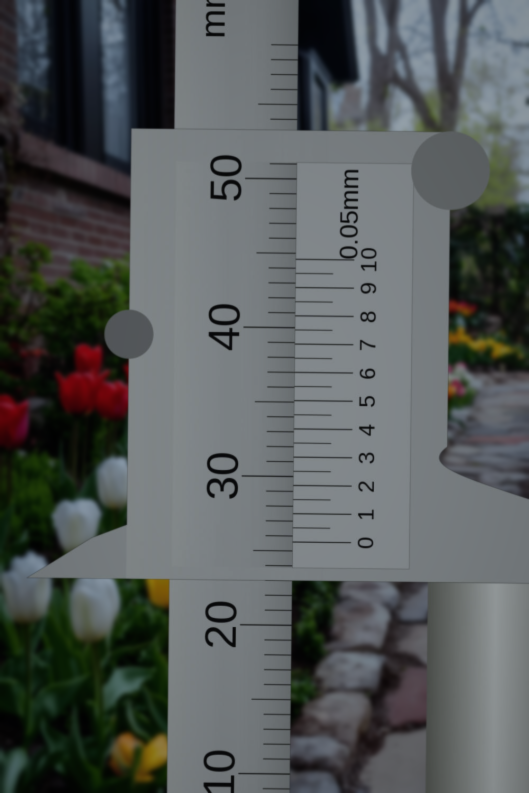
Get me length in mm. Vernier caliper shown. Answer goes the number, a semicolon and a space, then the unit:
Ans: 25.6; mm
